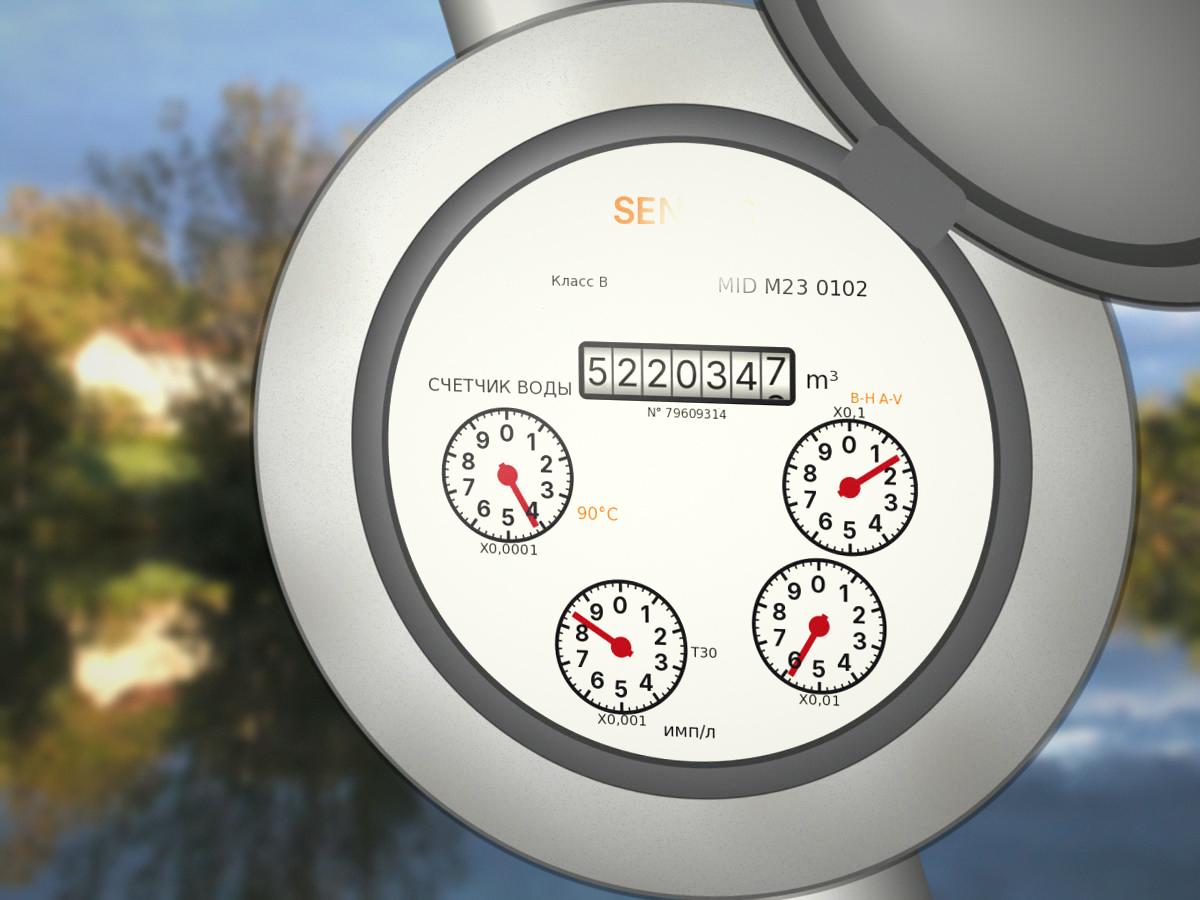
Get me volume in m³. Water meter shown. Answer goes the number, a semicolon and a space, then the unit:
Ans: 5220347.1584; m³
